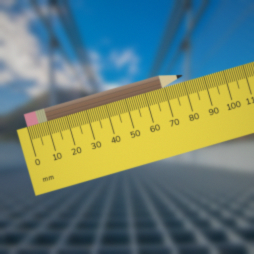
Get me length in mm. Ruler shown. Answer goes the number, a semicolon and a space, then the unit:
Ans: 80; mm
